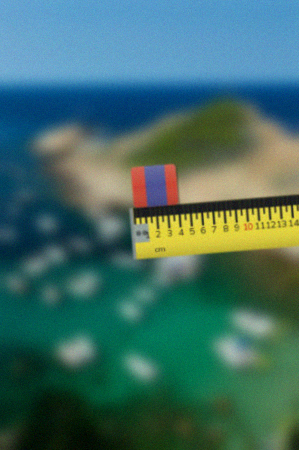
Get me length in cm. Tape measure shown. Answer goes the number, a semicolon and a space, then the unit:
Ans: 4; cm
